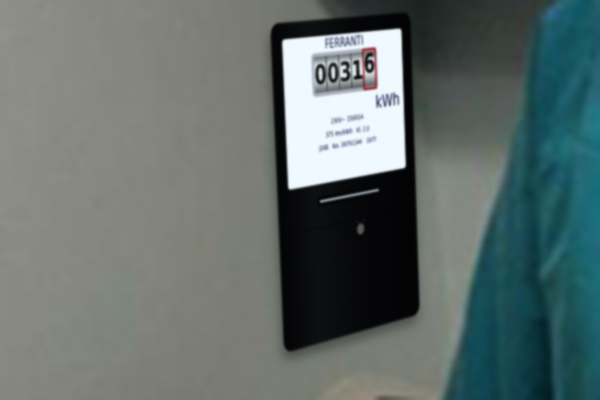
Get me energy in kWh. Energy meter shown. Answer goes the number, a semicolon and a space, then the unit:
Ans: 31.6; kWh
